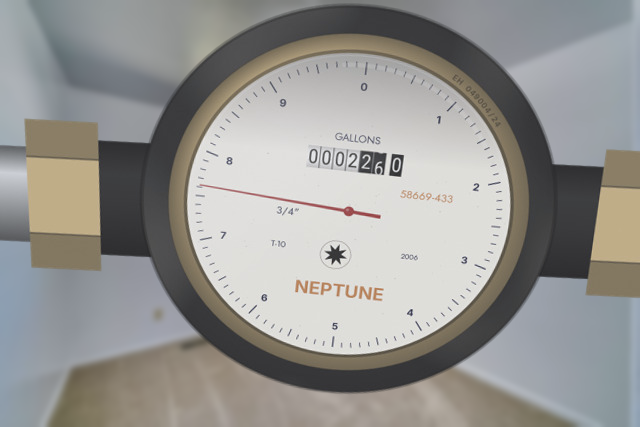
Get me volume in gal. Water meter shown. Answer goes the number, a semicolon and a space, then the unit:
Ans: 2257.6; gal
